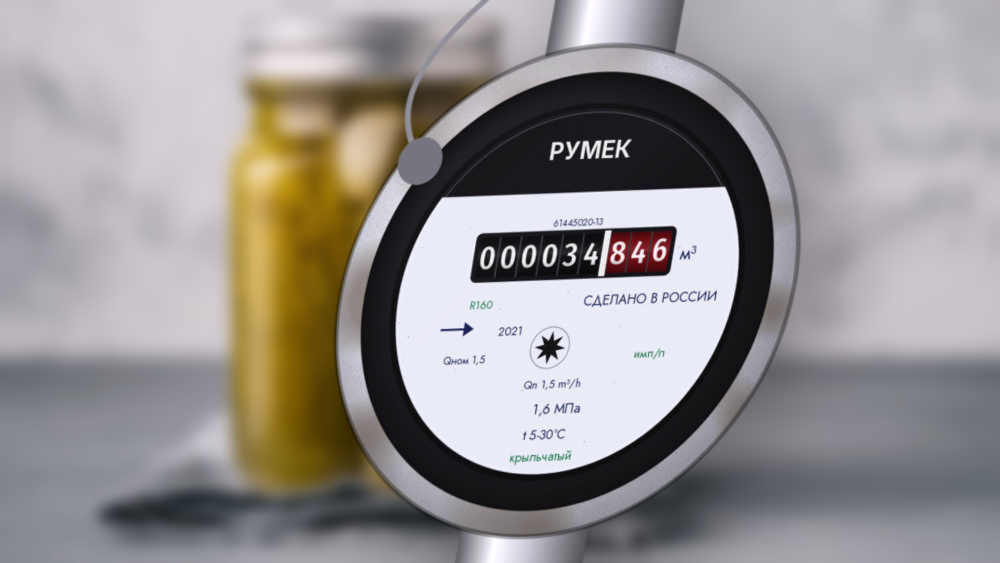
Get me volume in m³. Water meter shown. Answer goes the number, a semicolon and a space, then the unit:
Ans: 34.846; m³
